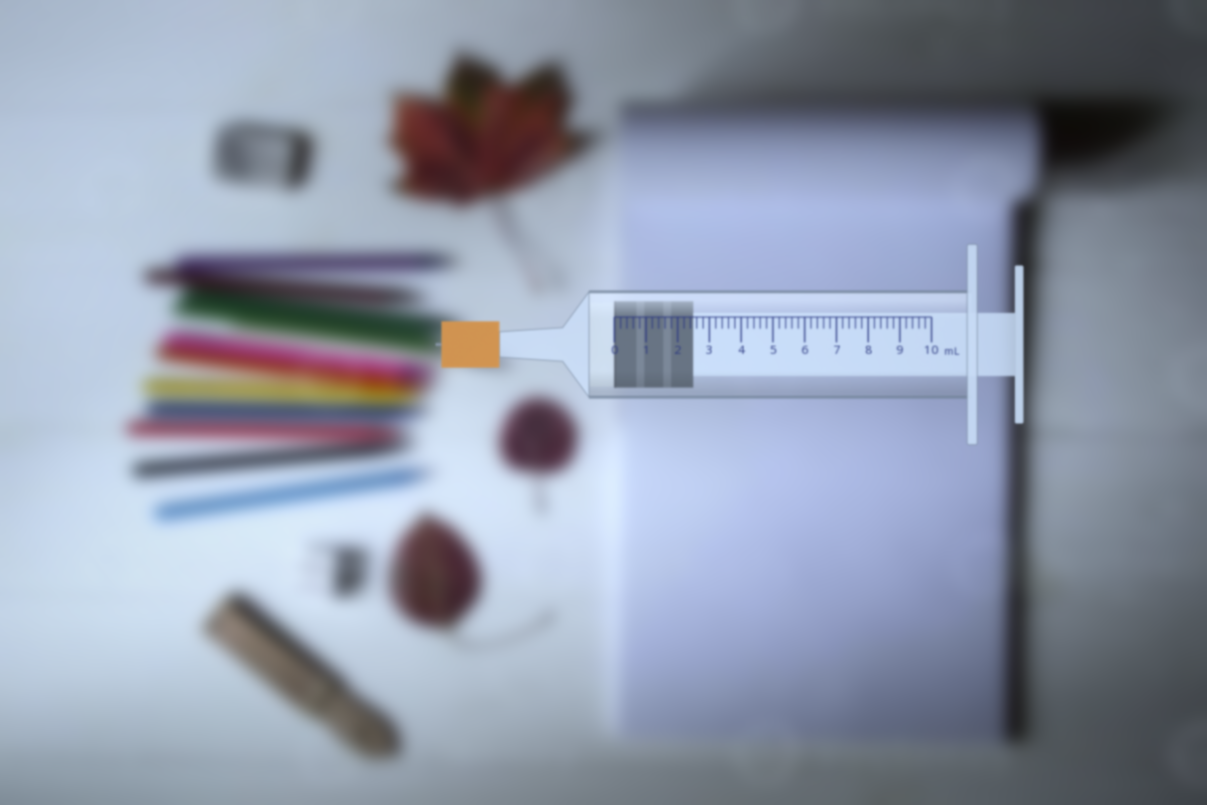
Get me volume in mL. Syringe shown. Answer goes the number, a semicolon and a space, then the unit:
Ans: 0; mL
